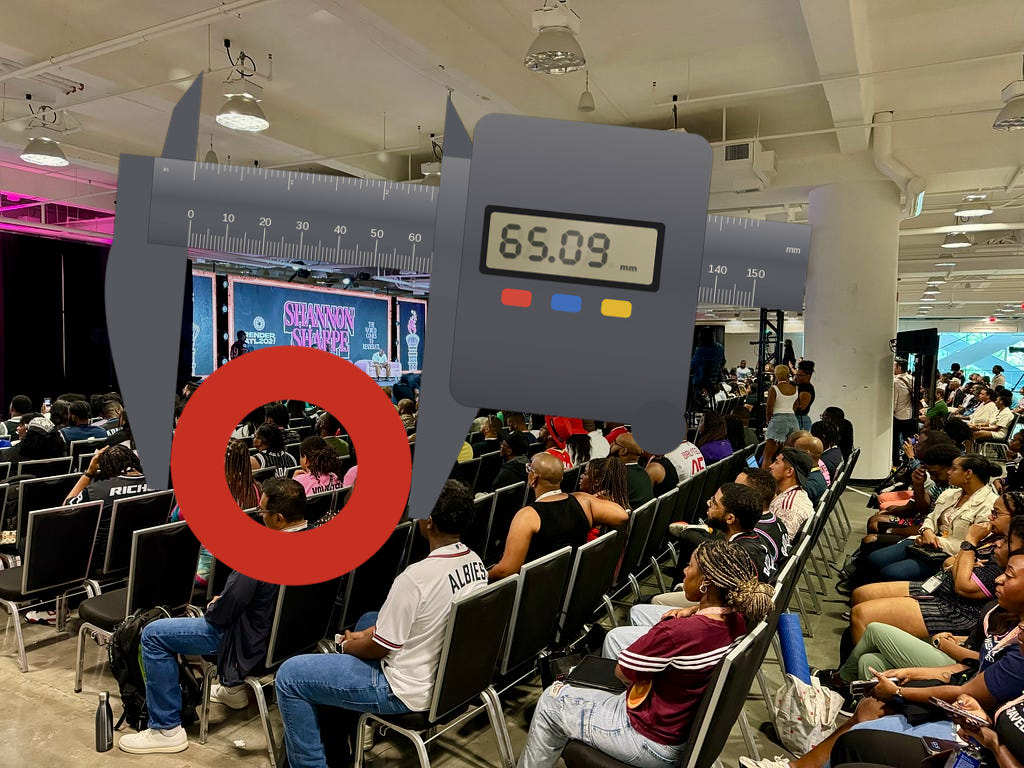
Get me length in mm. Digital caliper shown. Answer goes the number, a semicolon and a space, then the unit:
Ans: 65.09; mm
